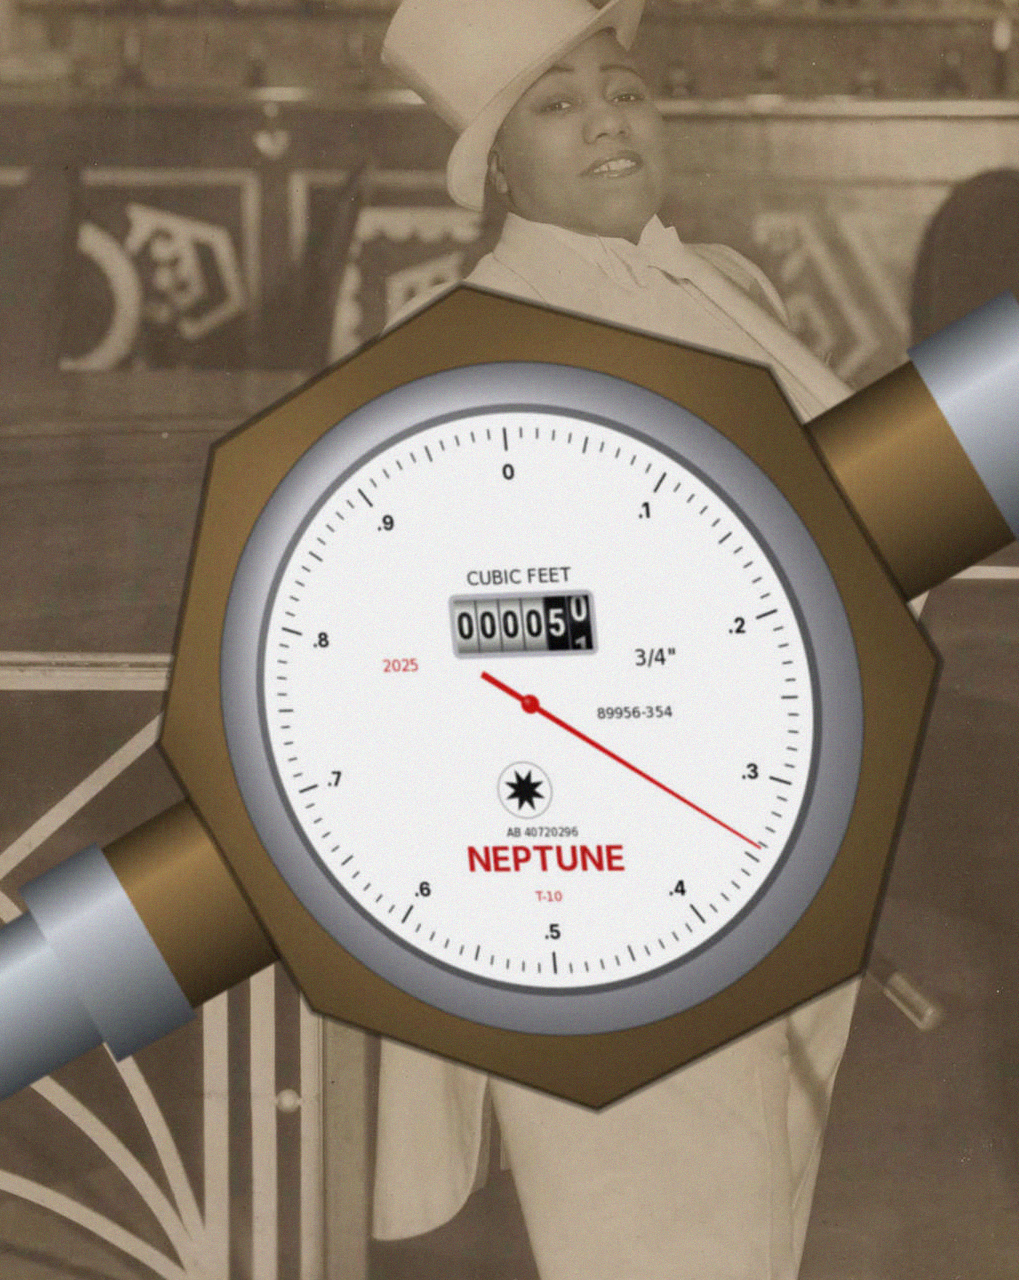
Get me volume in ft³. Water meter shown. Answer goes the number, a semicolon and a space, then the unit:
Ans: 50.34; ft³
